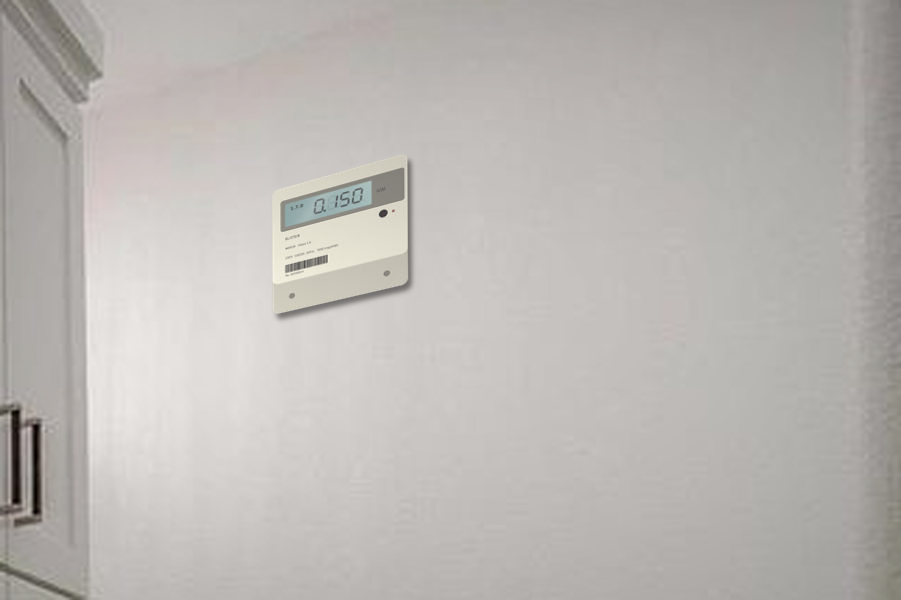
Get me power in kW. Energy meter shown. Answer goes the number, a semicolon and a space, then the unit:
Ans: 0.150; kW
